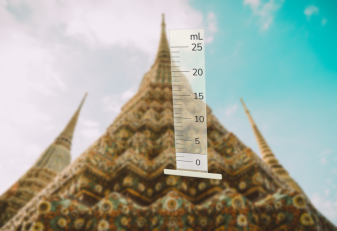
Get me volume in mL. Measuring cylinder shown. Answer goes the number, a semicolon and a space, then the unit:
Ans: 2; mL
